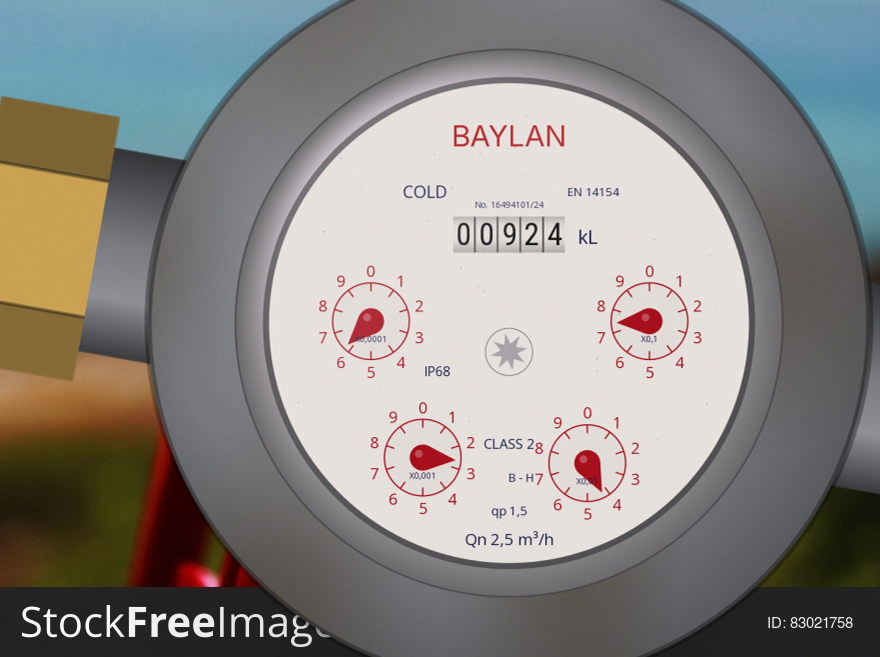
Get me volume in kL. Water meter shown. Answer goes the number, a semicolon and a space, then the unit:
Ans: 924.7426; kL
